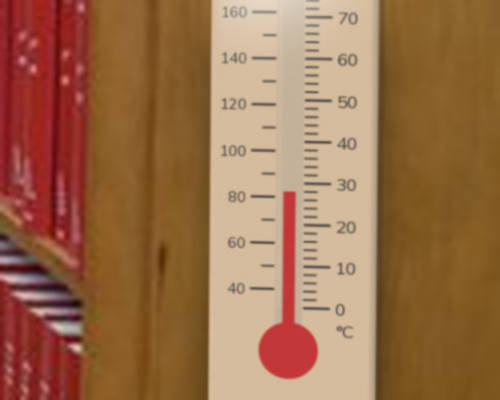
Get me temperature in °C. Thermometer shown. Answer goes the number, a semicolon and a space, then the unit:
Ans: 28; °C
